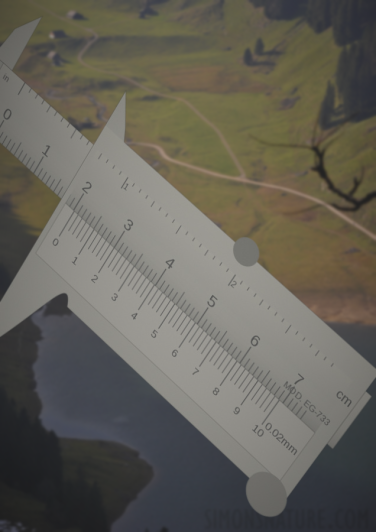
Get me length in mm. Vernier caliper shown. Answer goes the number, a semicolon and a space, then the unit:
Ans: 20.2; mm
